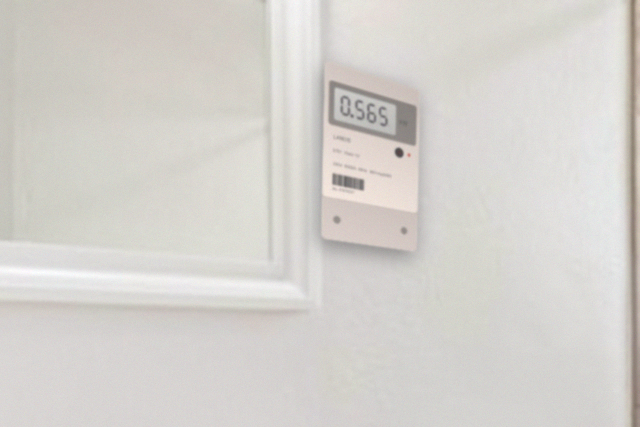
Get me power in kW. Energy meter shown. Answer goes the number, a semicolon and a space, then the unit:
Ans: 0.565; kW
